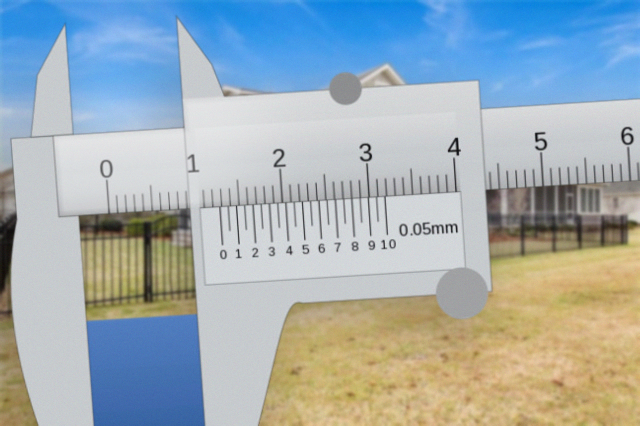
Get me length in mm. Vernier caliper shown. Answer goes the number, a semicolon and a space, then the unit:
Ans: 12.8; mm
